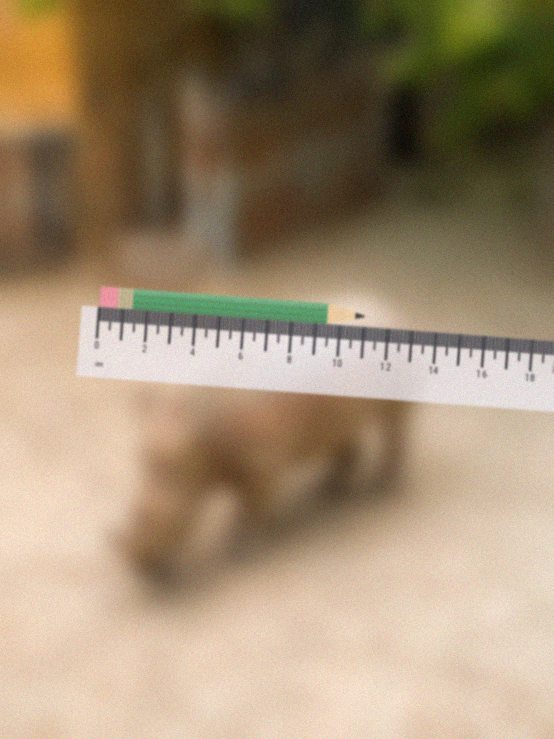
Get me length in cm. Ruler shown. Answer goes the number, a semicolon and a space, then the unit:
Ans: 11; cm
